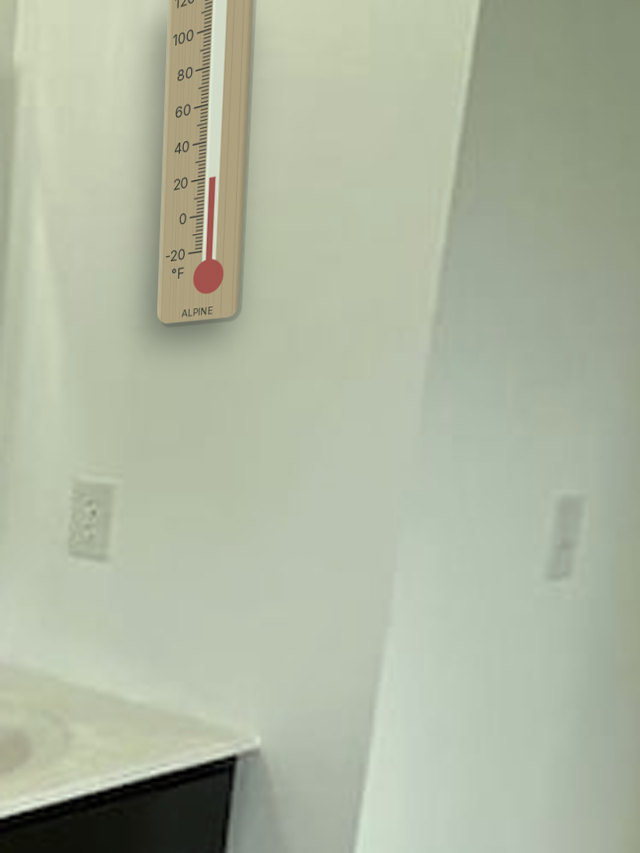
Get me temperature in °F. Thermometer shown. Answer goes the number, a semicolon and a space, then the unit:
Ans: 20; °F
